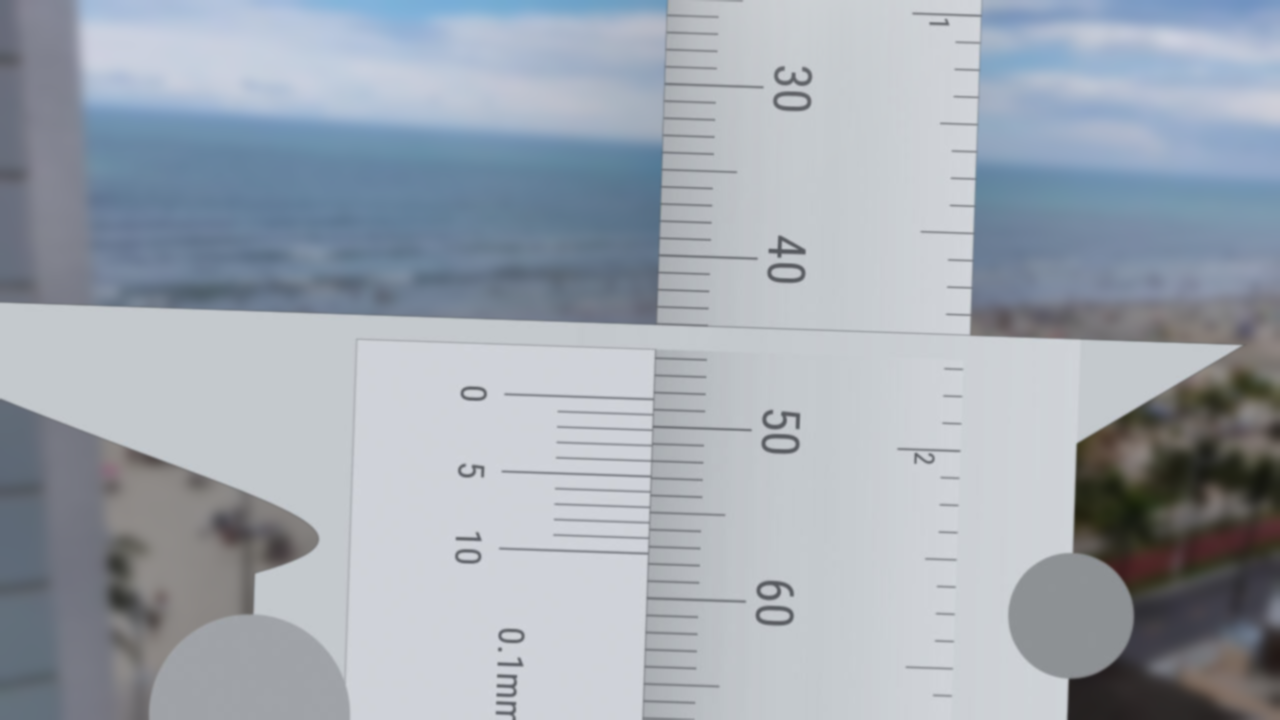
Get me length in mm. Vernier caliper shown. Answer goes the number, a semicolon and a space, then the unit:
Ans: 48.4; mm
